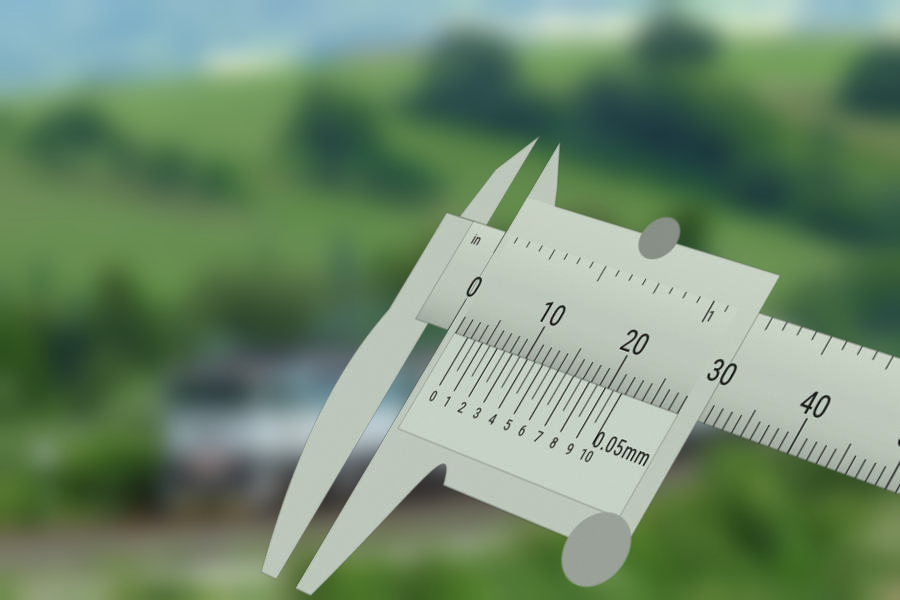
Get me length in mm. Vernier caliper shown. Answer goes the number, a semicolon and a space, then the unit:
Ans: 2.6; mm
